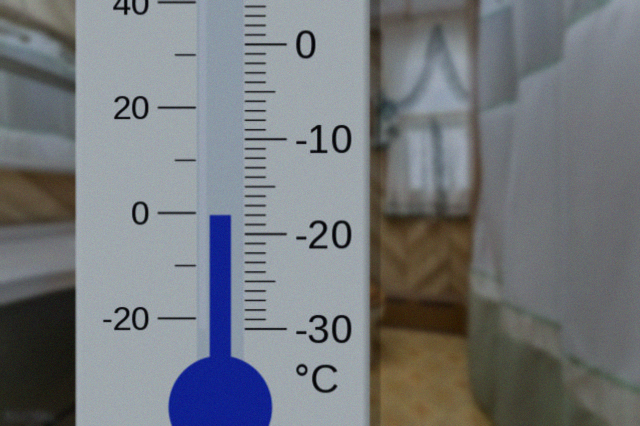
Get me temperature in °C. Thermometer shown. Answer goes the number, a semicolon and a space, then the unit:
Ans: -18; °C
